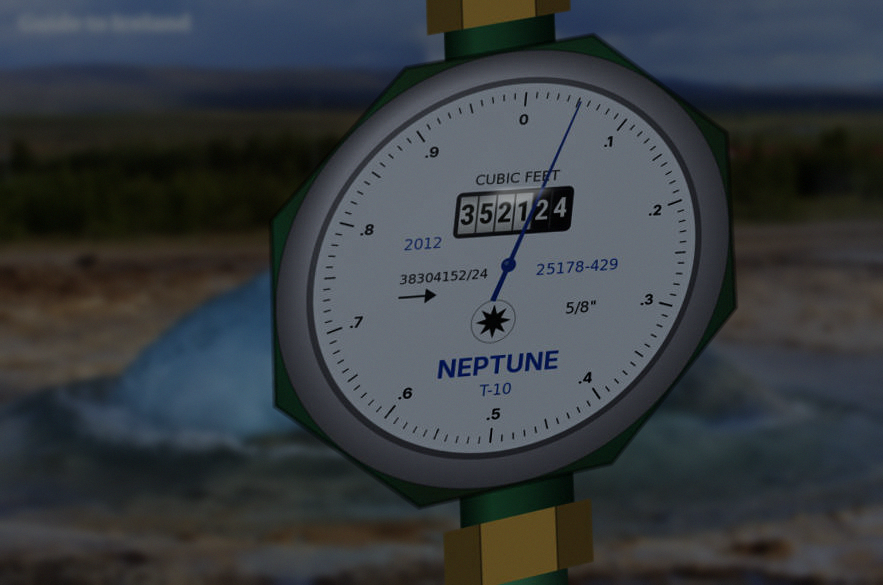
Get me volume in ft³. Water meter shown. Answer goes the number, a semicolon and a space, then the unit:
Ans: 352124.05; ft³
